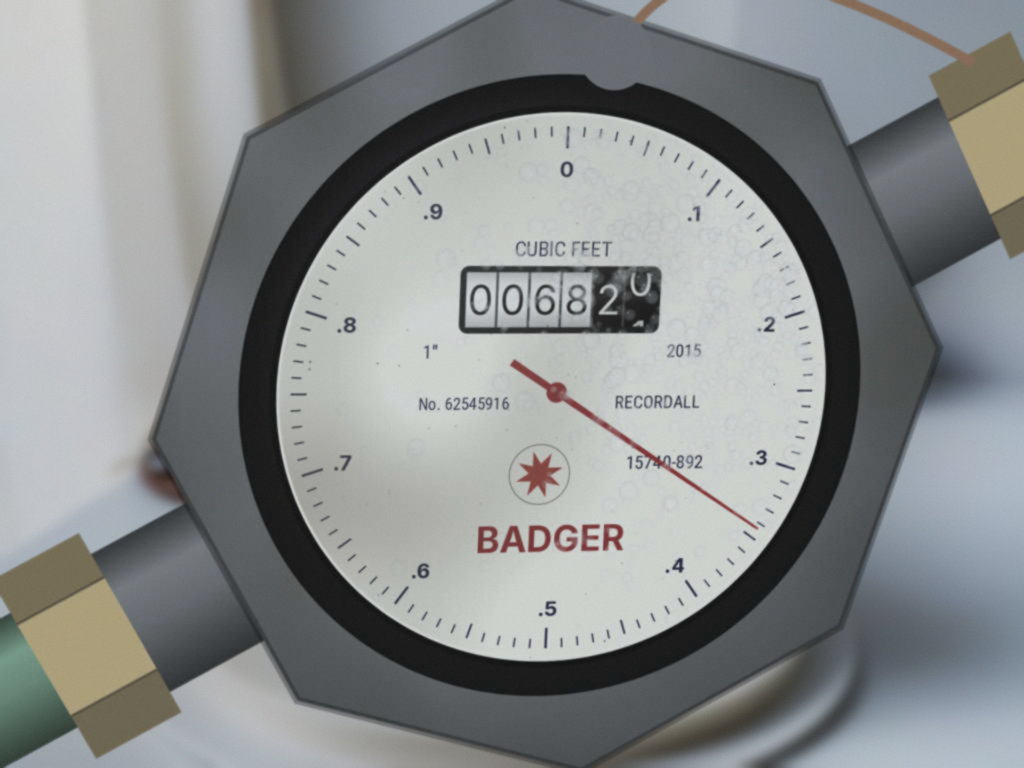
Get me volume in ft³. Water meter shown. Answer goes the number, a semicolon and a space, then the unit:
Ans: 6820.34; ft³
